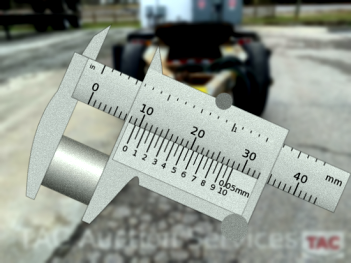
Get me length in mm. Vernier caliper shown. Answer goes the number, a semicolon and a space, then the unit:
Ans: 9.2; mm
